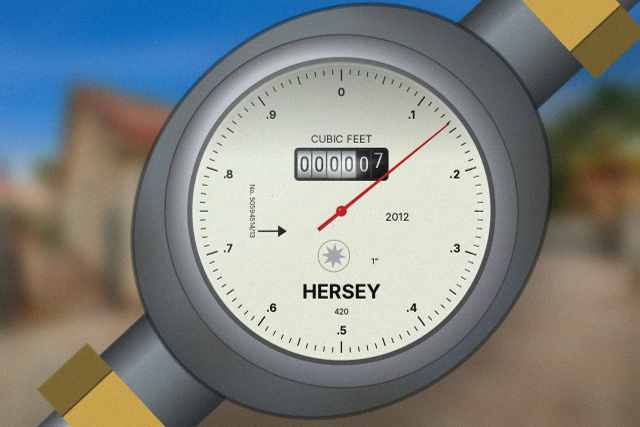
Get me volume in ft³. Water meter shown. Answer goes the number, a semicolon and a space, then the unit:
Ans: 7.14; ft³
